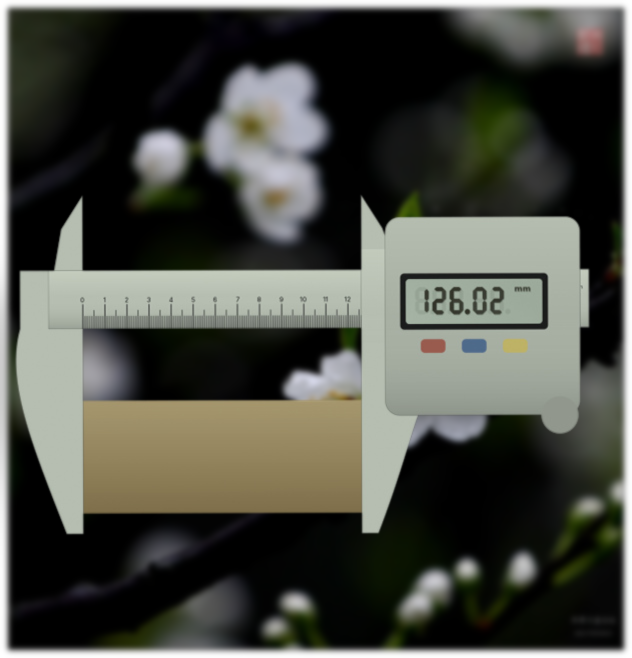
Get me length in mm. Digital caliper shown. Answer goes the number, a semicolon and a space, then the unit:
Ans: 126.02; mm
